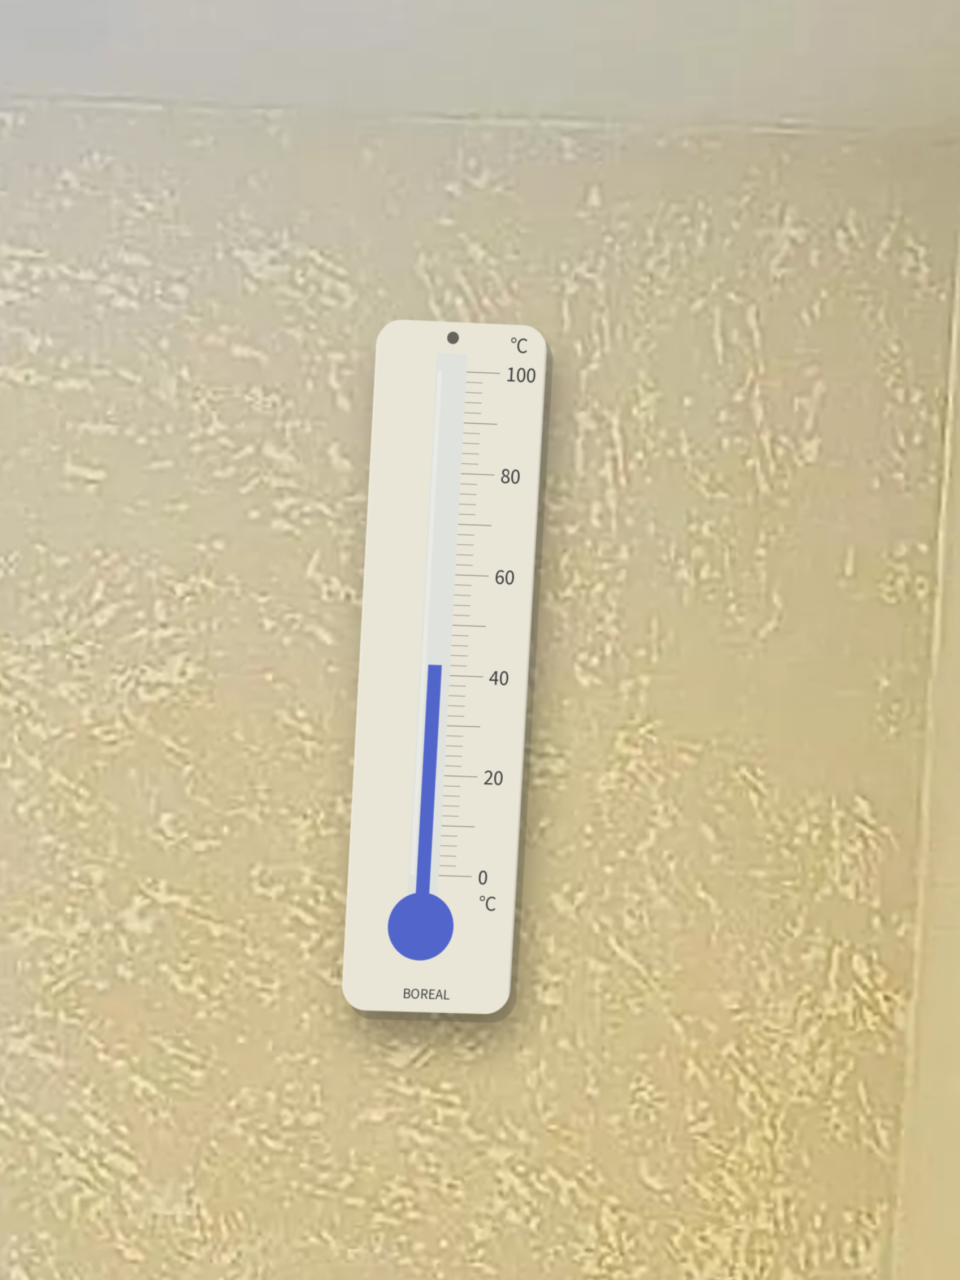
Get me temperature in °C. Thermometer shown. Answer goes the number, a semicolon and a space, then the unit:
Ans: 42; °C
